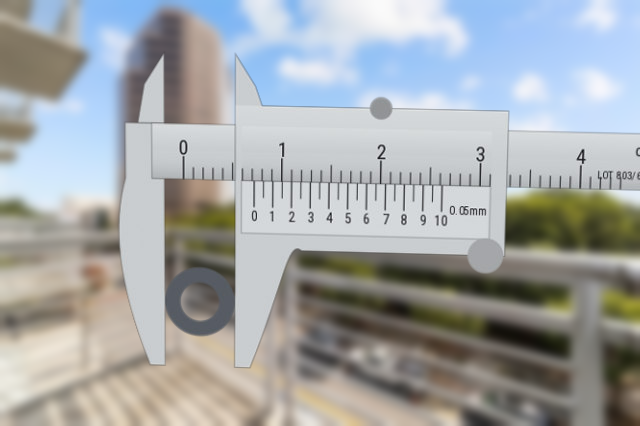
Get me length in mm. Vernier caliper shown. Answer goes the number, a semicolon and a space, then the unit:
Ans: 7.2; mm
